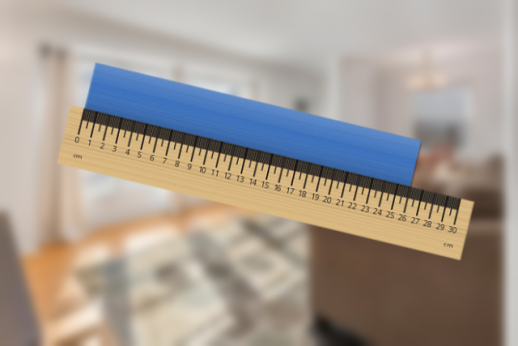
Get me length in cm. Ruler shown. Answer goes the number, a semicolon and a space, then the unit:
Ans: 26; cm
